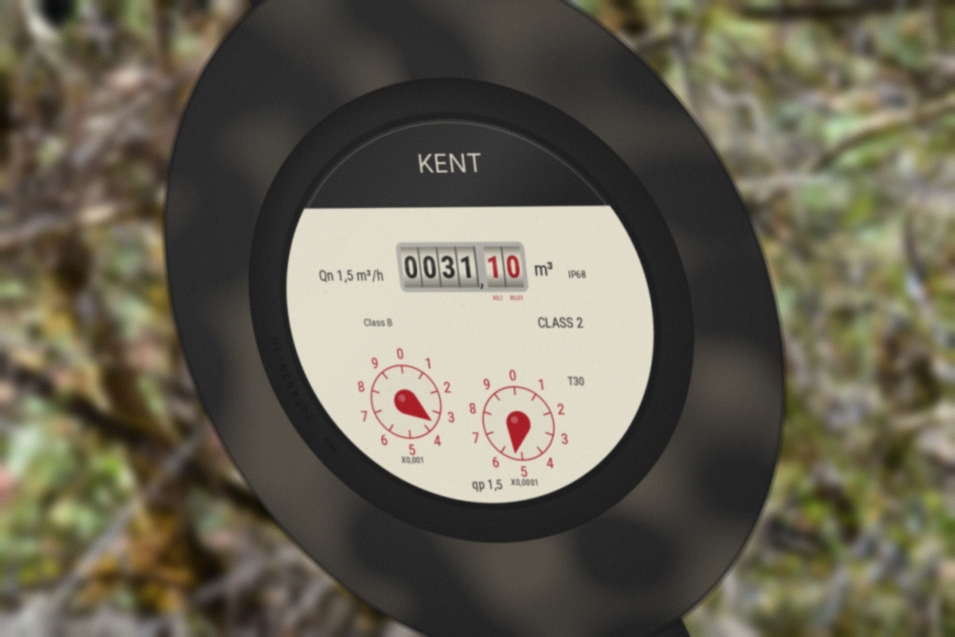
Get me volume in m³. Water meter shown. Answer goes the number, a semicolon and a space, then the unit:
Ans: 31.1035; m³
